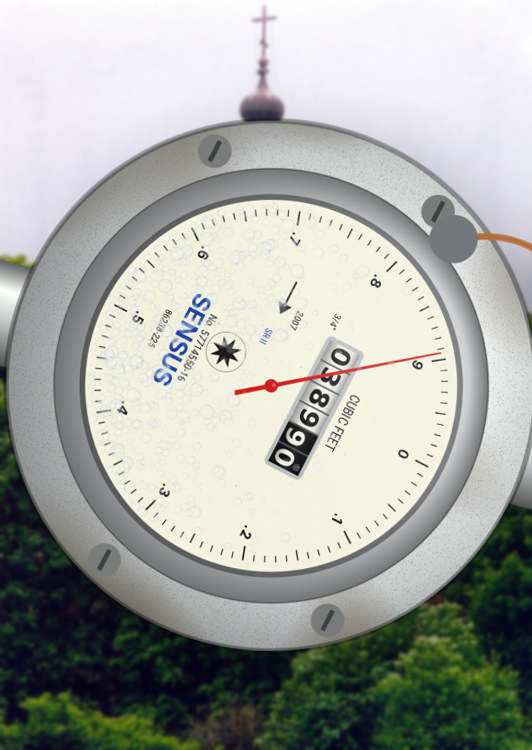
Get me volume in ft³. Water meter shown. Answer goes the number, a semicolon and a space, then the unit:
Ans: 38989.89; ft³
